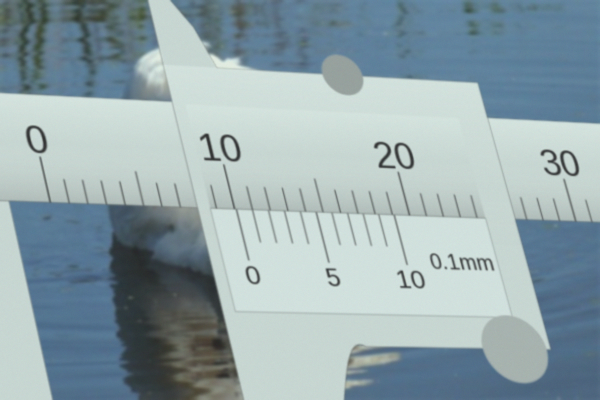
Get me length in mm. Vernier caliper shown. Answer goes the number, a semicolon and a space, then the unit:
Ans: 10.1; mm
